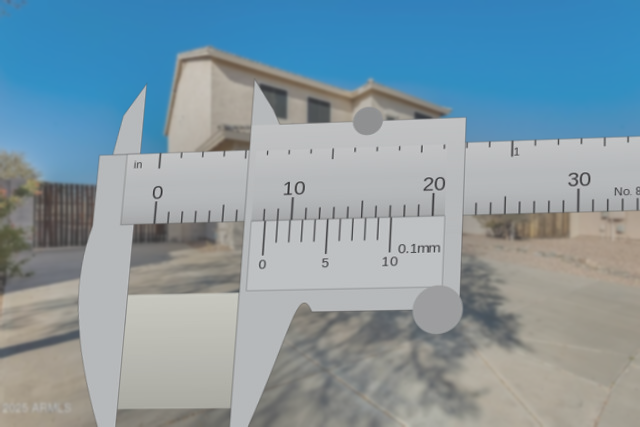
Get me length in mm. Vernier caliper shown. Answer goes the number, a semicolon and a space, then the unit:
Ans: 8.1; mm
